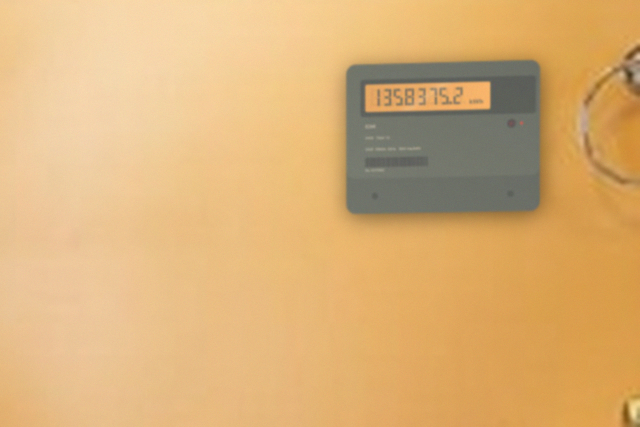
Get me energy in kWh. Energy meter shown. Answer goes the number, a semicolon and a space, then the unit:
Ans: 1358375.2; kWh
